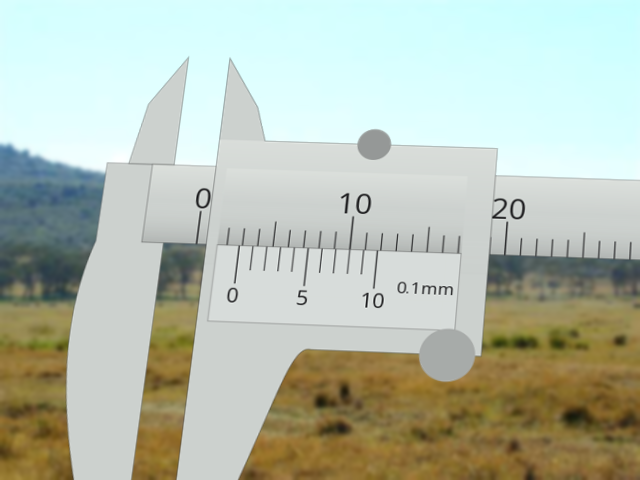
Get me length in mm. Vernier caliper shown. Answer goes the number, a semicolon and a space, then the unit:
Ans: 2.8; mm
